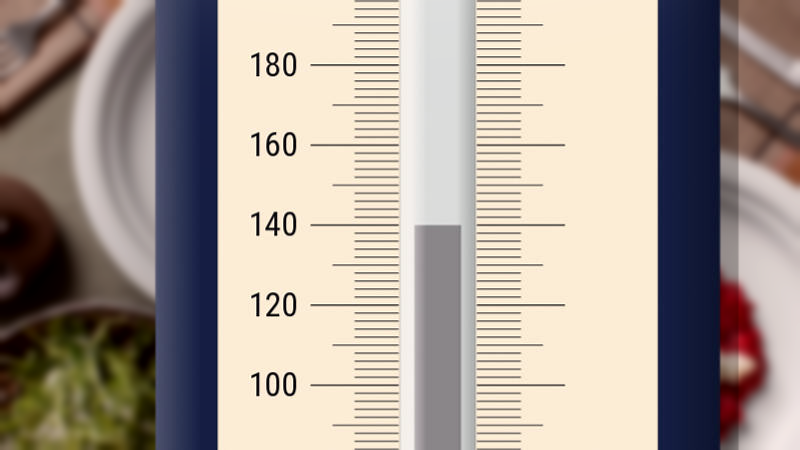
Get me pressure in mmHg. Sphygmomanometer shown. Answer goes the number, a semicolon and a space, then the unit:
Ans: 140; mmHg
